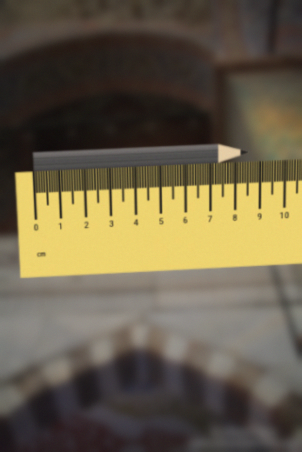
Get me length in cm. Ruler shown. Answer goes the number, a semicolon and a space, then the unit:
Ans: 8.5; cm
